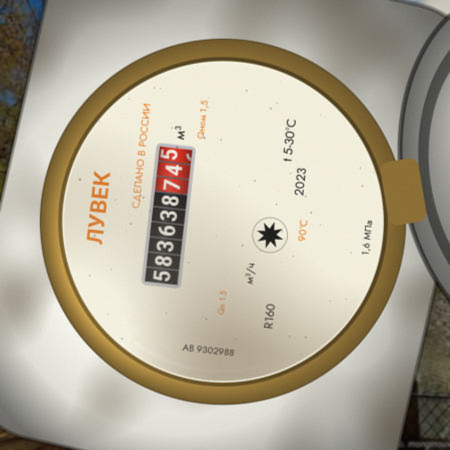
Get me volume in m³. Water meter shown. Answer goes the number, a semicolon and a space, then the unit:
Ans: 583638.745; m³
